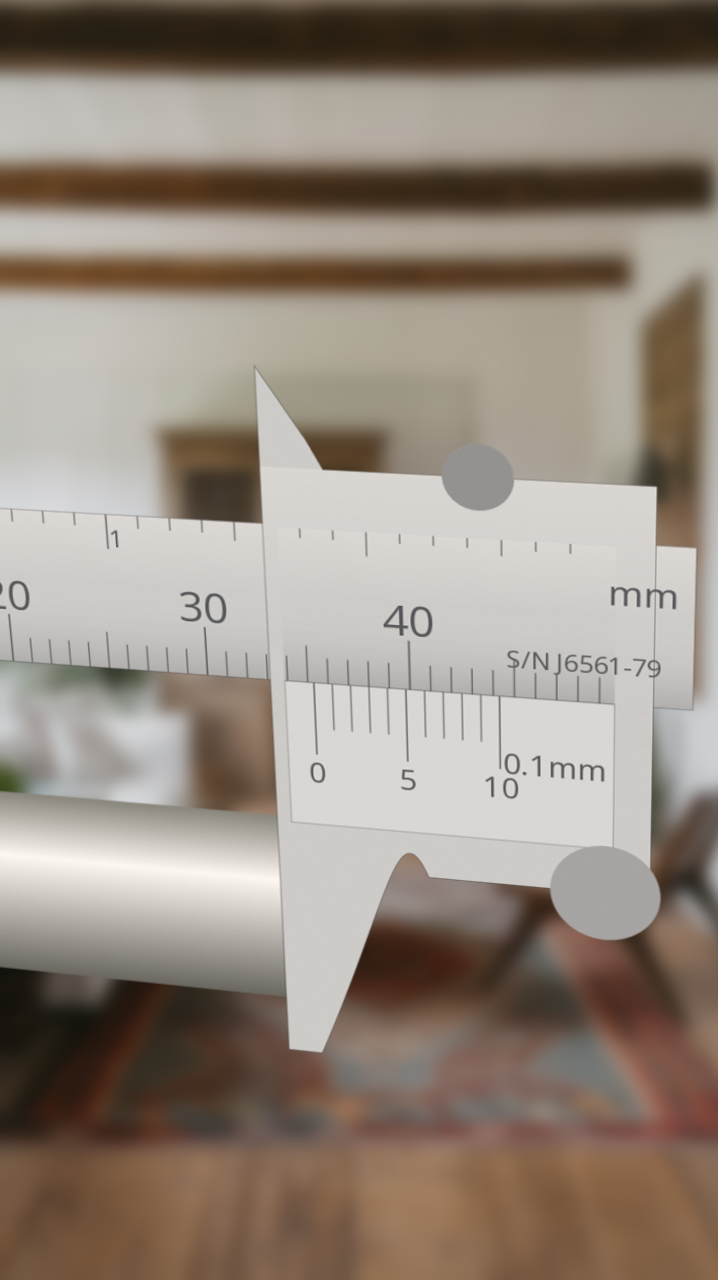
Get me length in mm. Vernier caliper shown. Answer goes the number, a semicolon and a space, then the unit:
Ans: 35.3; mm
